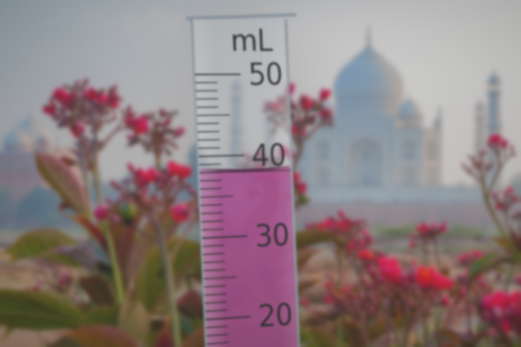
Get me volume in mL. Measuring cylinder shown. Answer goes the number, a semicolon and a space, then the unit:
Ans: 38; mL
